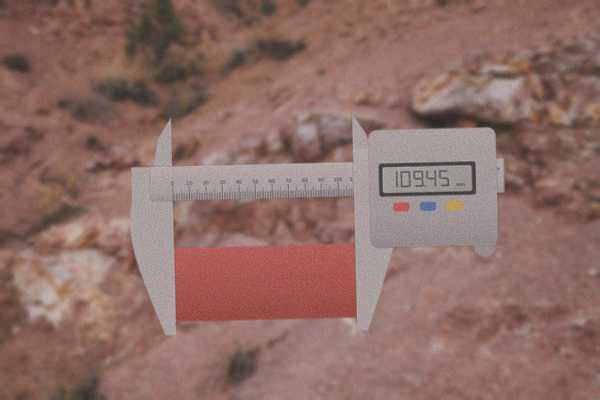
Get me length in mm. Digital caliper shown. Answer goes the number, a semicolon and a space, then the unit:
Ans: 109.45; mm
